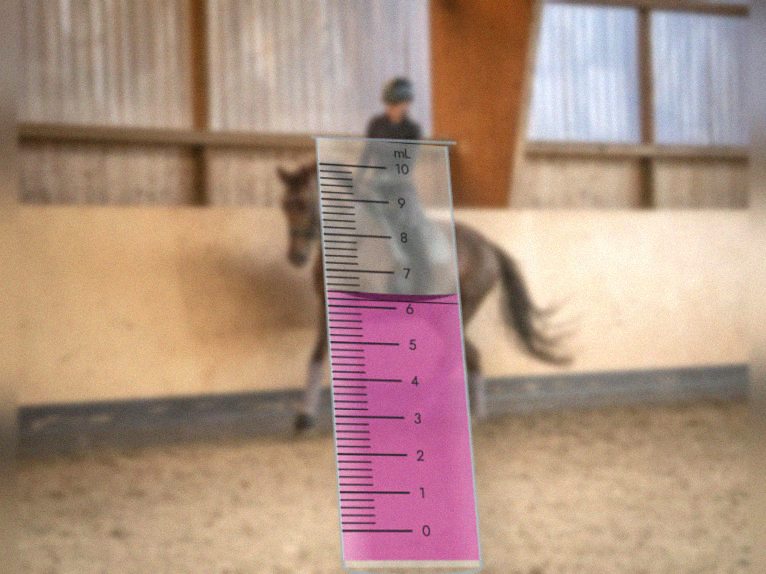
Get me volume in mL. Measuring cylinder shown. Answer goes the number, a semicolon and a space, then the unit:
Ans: 6.2; mL
